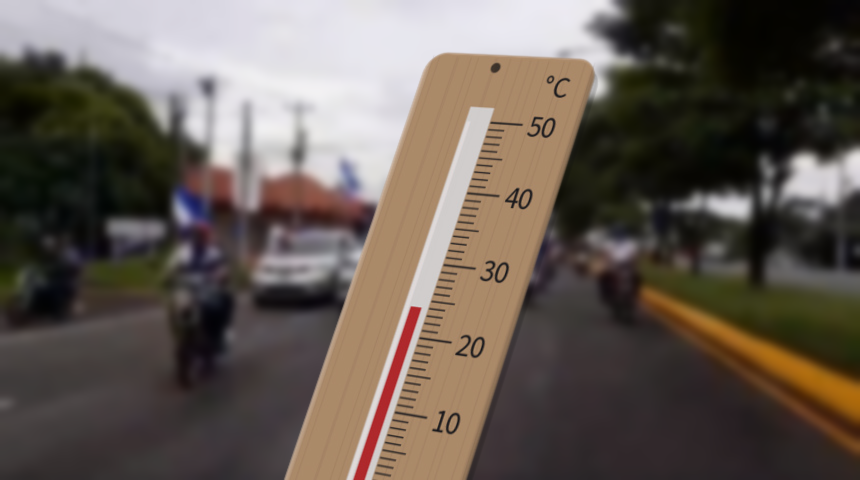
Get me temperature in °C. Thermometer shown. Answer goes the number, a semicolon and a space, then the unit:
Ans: 24; °C
